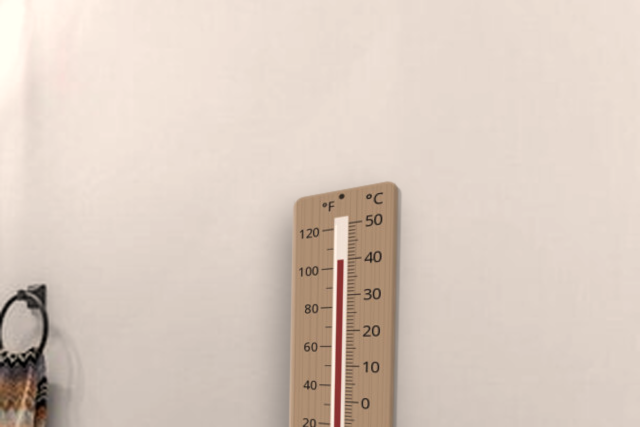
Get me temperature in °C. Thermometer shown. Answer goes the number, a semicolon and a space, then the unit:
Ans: 40; °C
